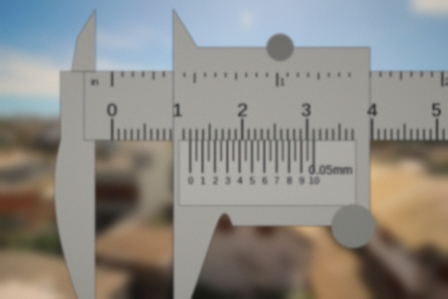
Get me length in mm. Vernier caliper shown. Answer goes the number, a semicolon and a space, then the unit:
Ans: 12.0; mm
